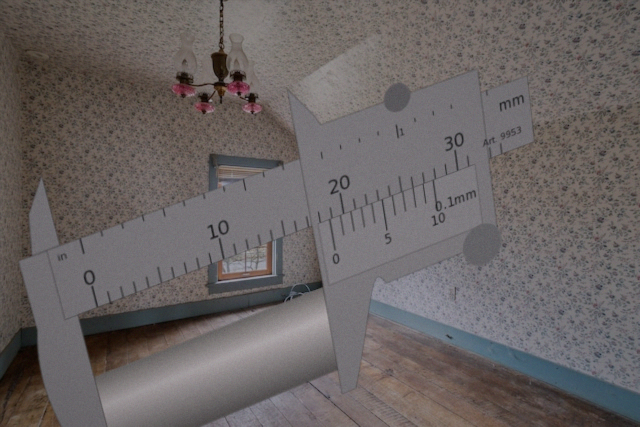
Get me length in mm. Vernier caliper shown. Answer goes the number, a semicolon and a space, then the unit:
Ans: 18.8; mm
